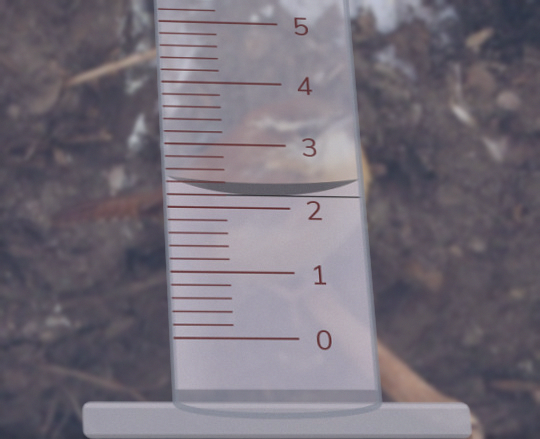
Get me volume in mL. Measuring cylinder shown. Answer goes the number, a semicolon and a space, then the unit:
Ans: 2.2; mL
